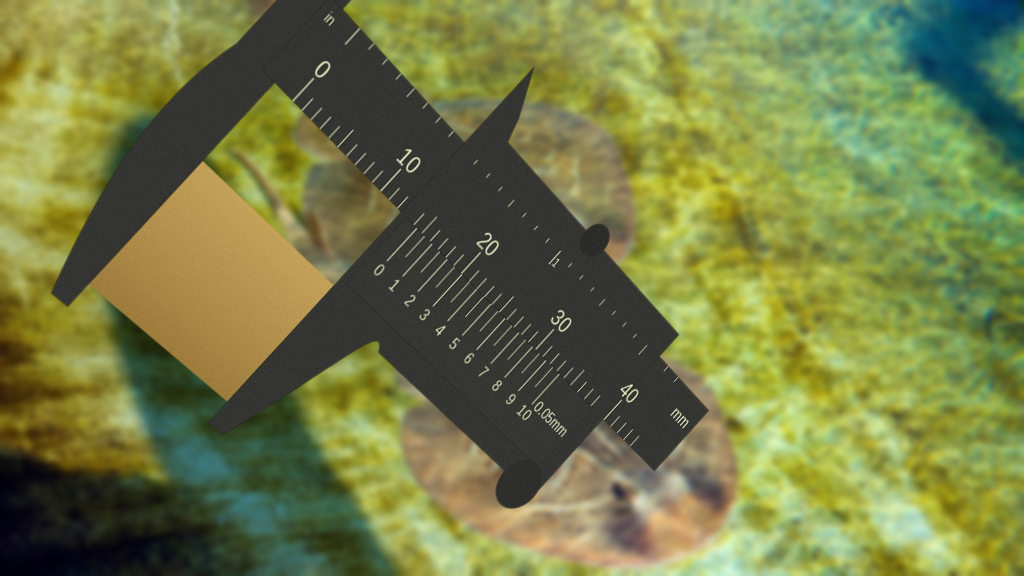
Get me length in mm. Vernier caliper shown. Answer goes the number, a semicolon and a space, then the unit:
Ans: 14.4; mm
